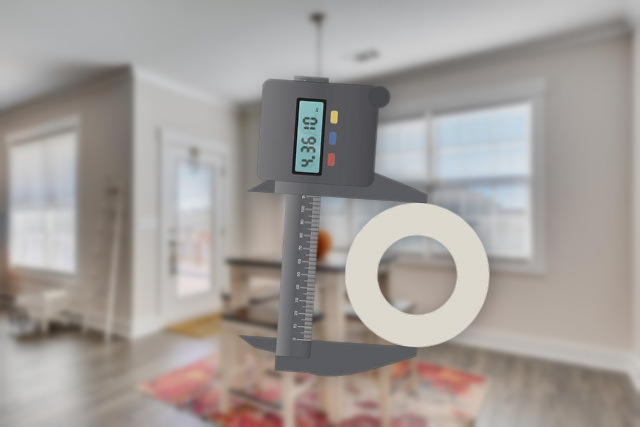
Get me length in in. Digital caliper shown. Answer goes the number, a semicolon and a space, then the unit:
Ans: 4.3610; in
